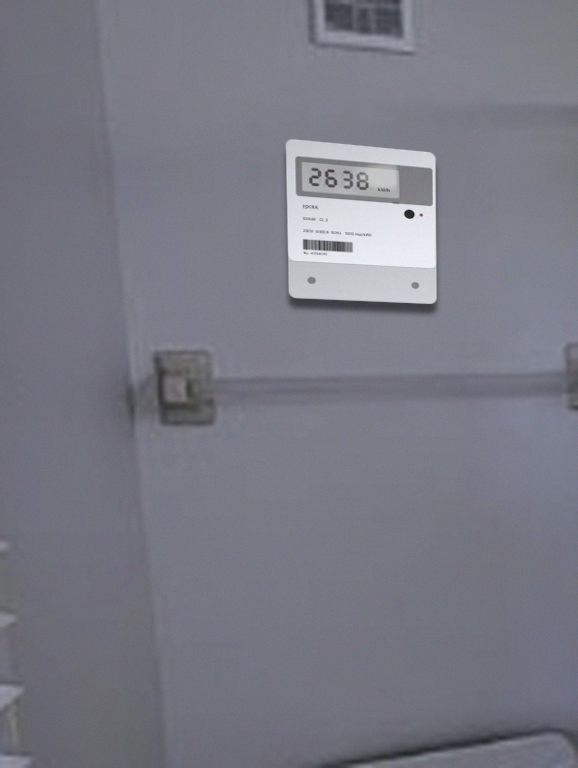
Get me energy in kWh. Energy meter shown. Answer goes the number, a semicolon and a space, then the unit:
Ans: 2638; kWh
